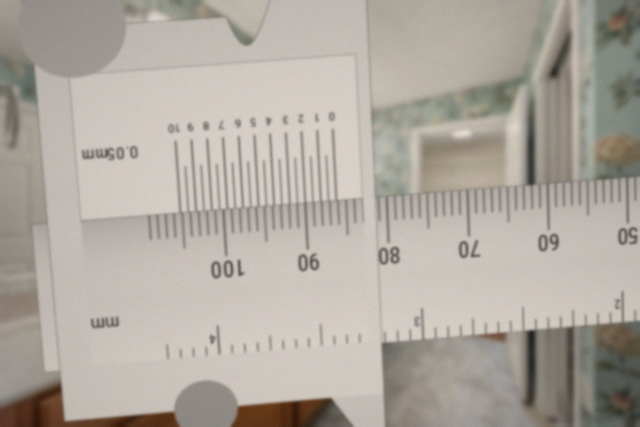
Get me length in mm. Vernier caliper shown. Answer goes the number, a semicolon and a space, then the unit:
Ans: 86.2; mm
